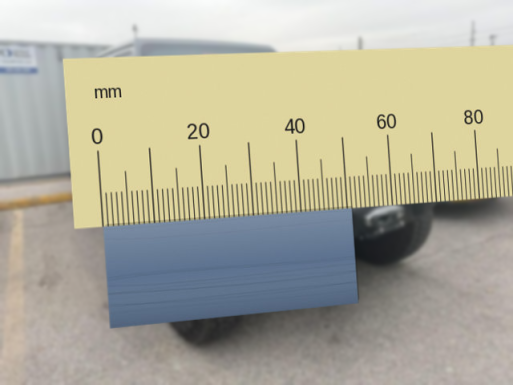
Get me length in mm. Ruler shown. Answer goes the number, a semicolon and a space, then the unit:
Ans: 51; mm
